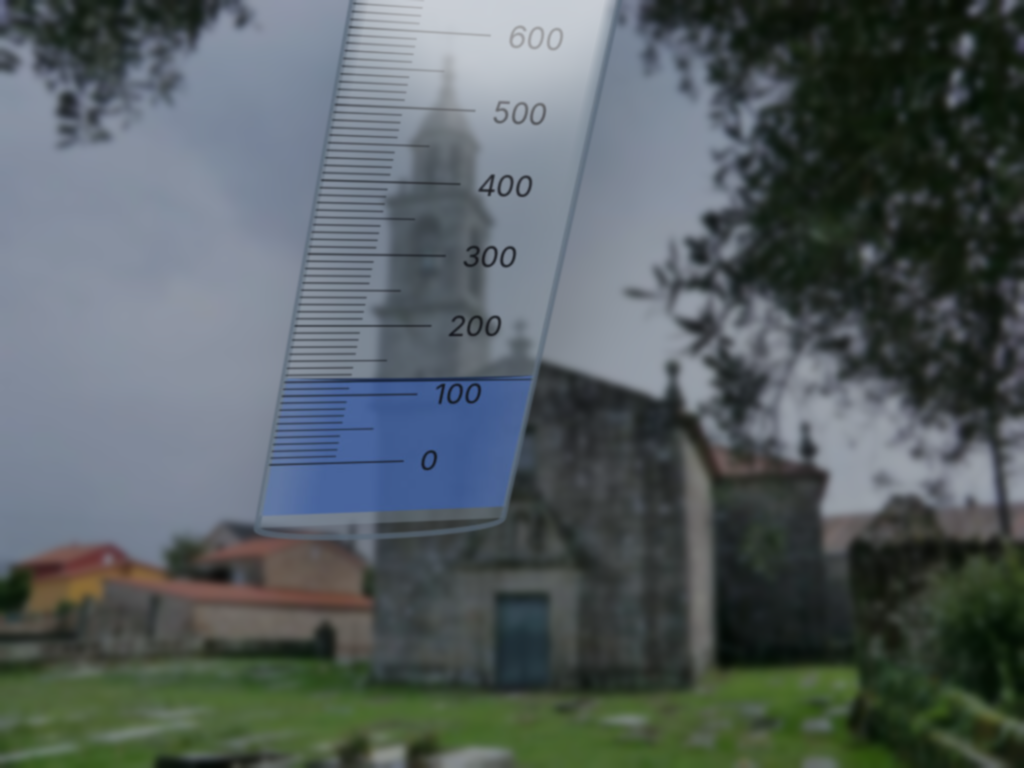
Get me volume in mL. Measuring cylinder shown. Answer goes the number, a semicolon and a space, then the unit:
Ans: 120; mL
